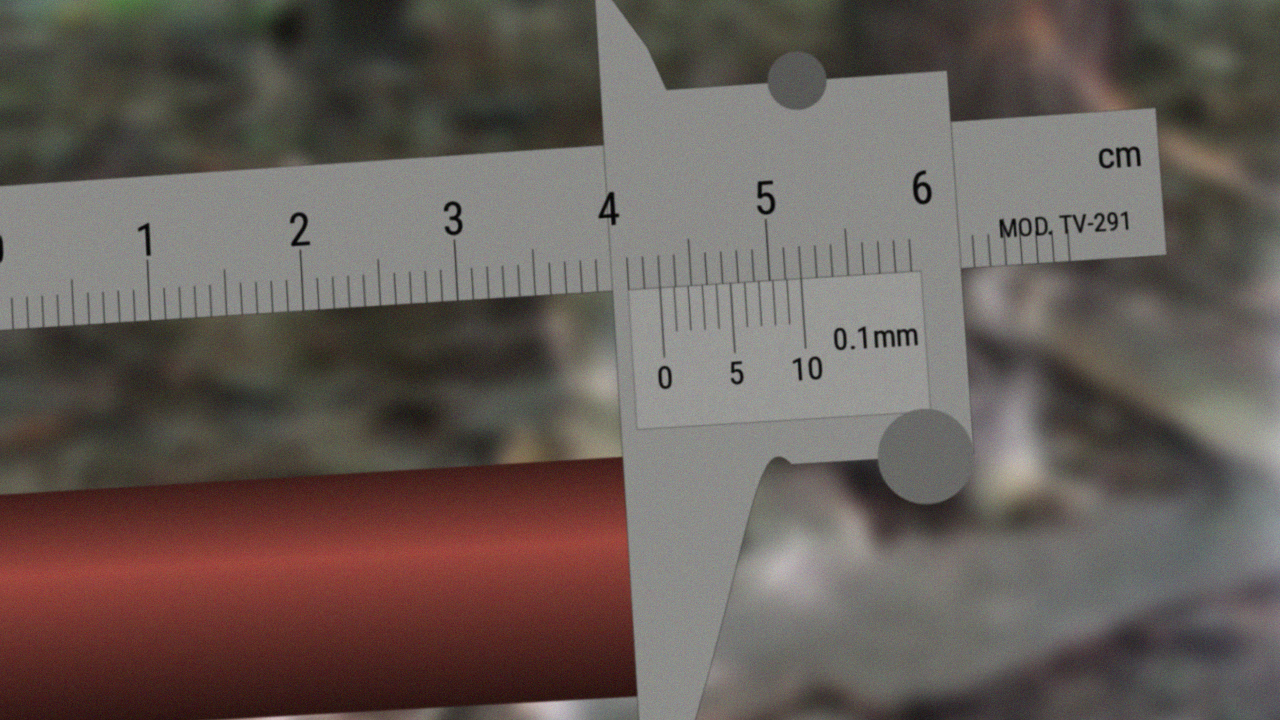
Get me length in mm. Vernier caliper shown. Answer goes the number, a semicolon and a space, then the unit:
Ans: 43.0; mm
